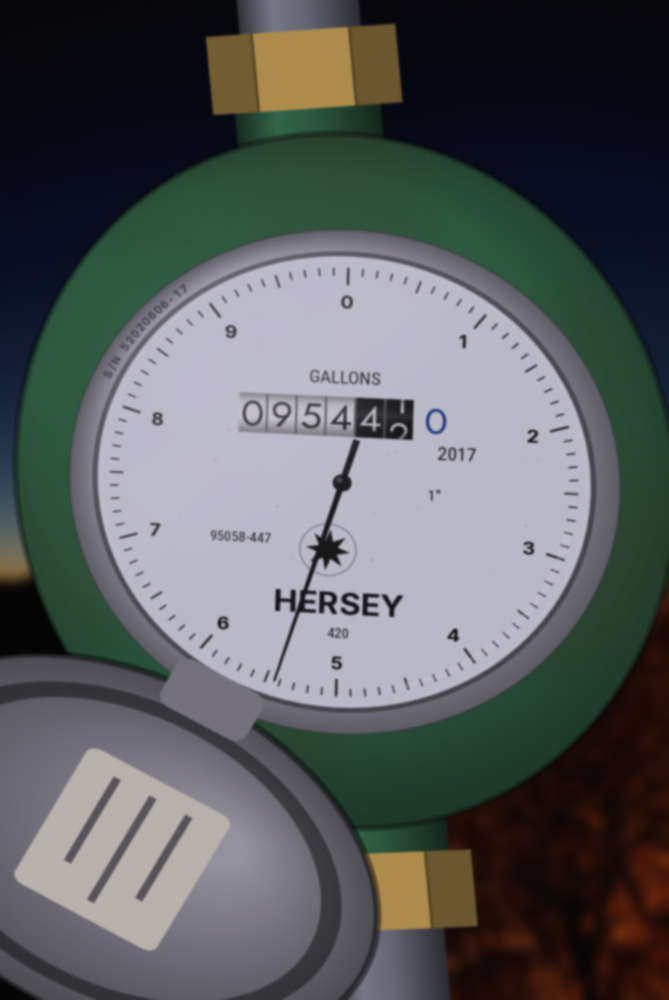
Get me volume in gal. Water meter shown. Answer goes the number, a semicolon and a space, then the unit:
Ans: 954415.4; gal
